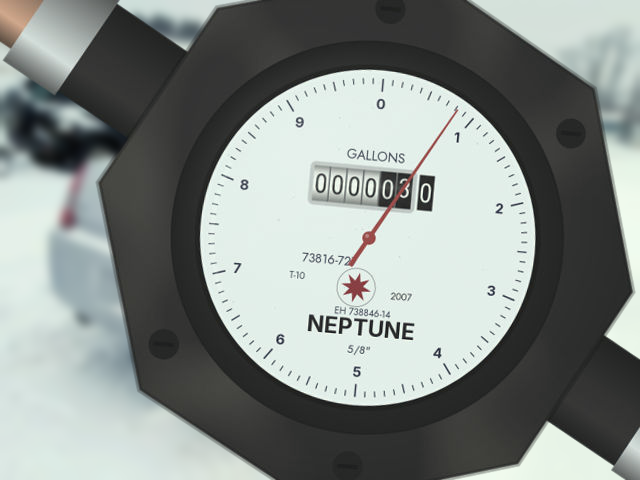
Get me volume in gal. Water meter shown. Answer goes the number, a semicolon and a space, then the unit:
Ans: 30.8; gal
